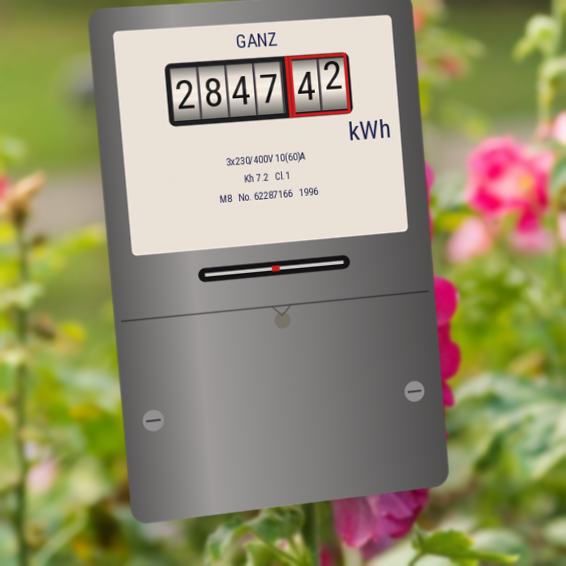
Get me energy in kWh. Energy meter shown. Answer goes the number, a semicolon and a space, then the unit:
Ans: 2847.42; kWh
